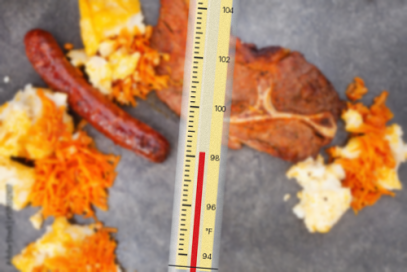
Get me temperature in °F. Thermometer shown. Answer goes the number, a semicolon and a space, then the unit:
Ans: 98.2; °F
